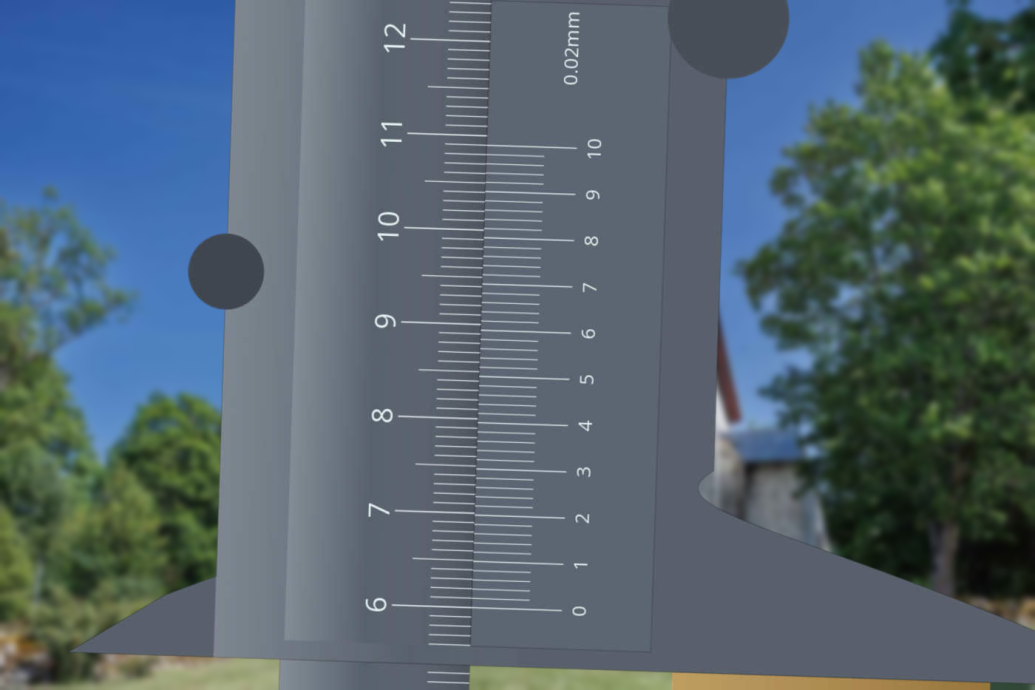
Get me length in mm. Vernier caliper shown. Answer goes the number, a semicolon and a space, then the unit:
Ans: 60.0; mm
